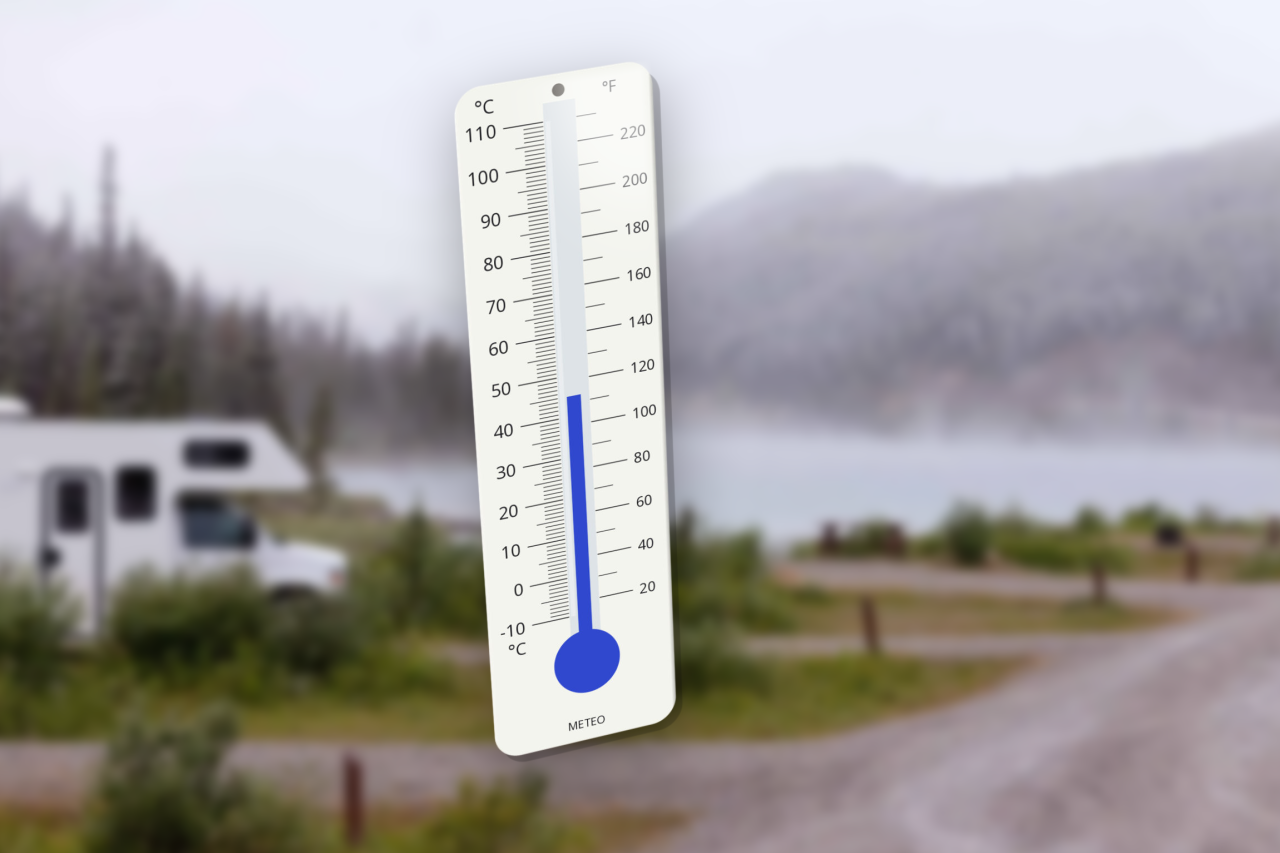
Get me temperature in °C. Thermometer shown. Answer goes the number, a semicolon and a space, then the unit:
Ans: 45; °C
